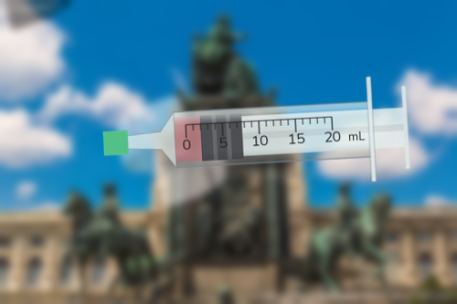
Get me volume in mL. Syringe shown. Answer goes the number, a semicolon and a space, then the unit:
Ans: 2; mL
